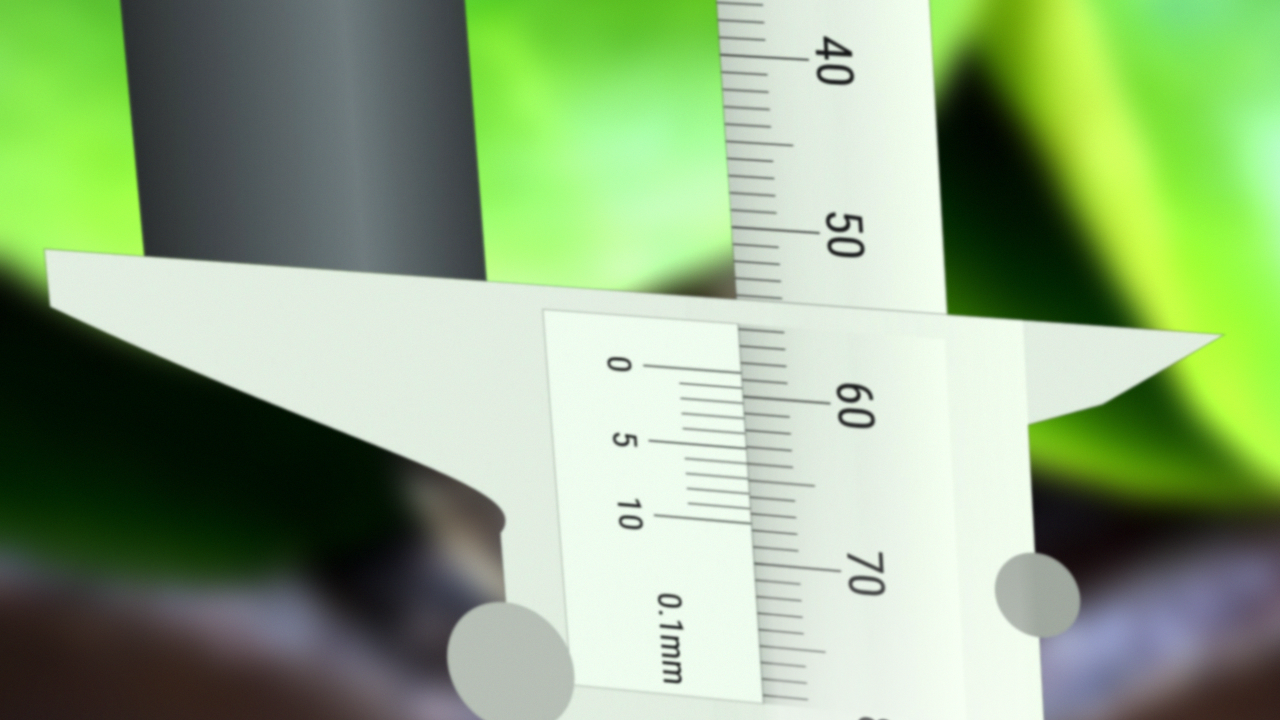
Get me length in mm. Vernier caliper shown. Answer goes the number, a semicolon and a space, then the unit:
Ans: 58.6; mm
